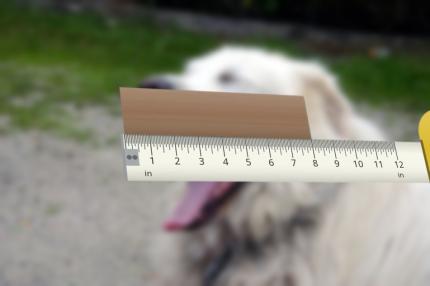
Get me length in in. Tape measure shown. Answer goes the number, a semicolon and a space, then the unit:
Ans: 8; in
